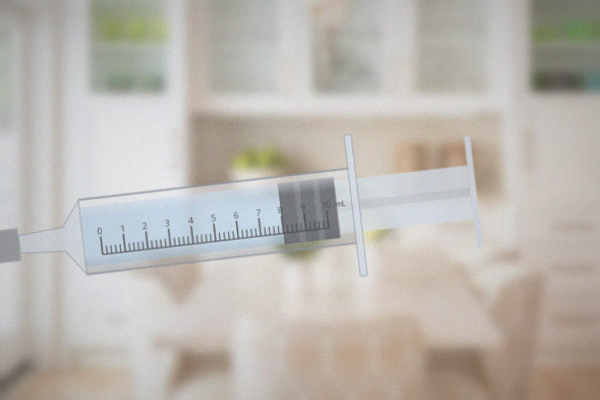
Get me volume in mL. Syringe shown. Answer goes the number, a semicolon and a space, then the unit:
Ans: 8; mL
